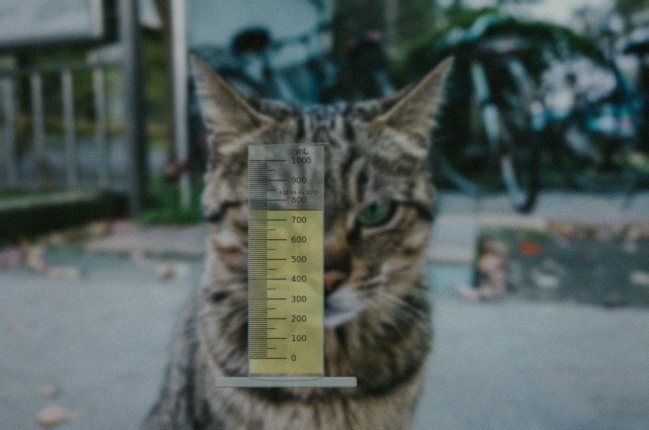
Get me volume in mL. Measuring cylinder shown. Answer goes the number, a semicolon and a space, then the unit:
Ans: 750; mL
